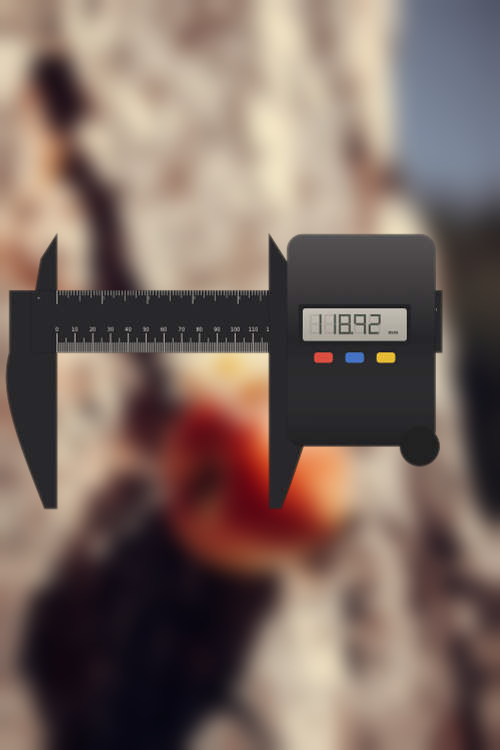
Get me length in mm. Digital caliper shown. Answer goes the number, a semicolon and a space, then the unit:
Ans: 118.92; mm
